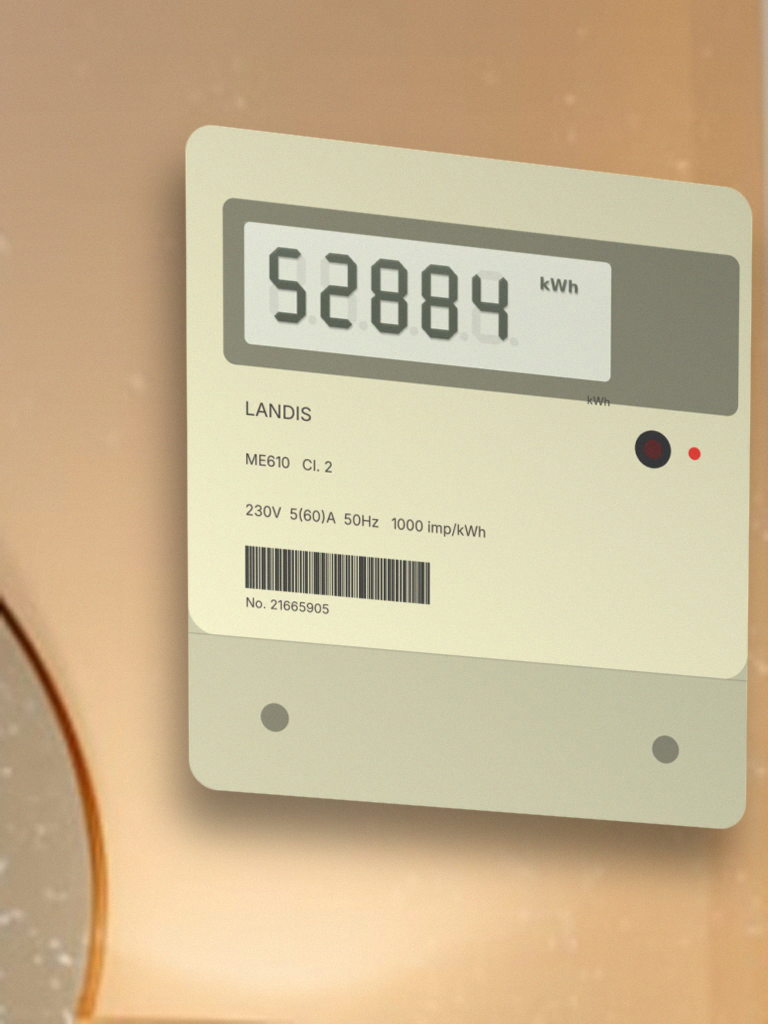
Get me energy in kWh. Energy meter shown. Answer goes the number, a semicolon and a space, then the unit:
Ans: 52884; kWh
